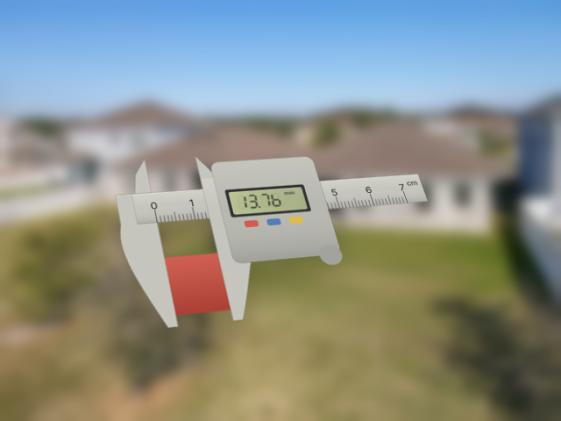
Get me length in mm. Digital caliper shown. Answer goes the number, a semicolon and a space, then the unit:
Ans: 13.76; mm
